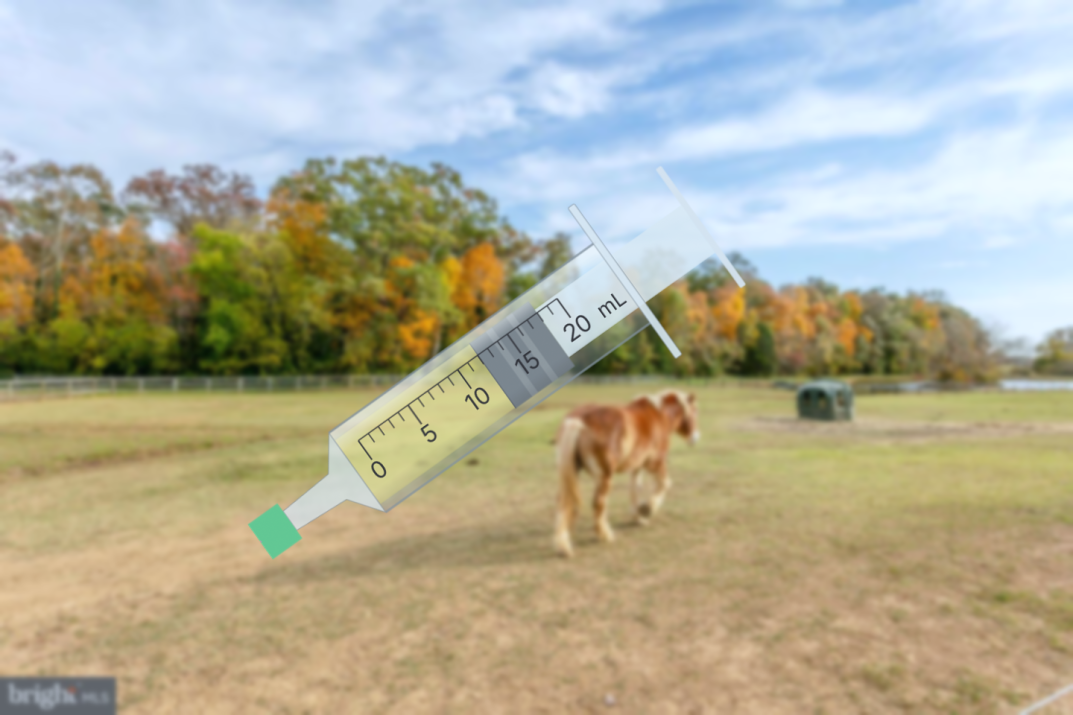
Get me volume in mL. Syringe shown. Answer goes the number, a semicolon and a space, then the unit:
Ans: 12; mL
